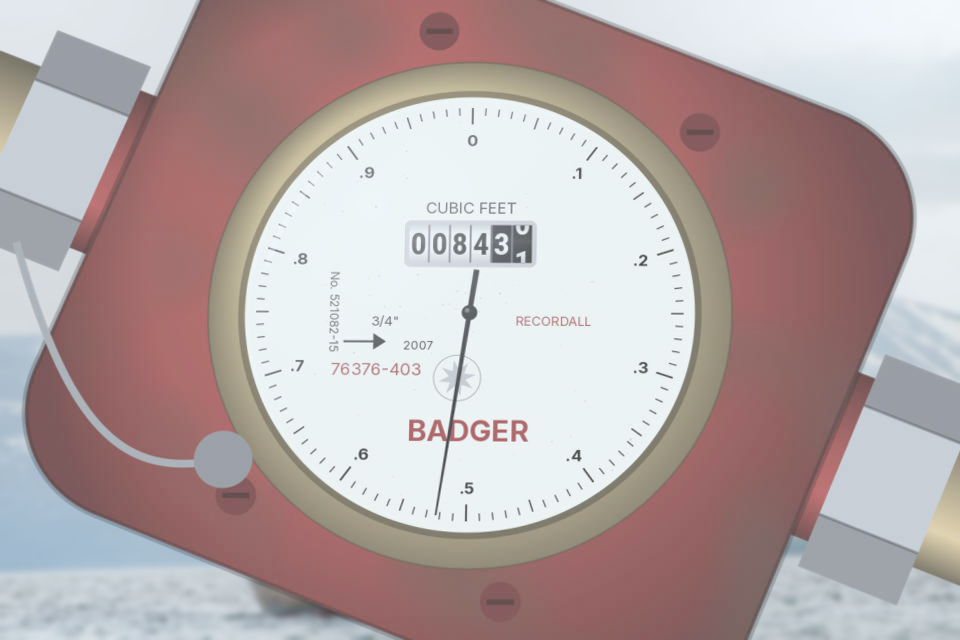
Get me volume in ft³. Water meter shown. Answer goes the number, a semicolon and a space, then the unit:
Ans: 8430.52; ft³
